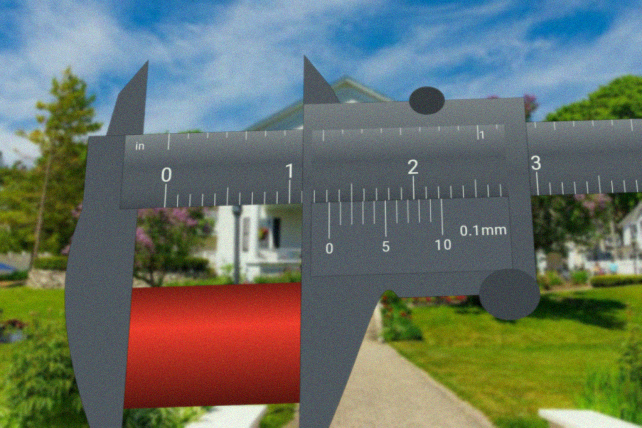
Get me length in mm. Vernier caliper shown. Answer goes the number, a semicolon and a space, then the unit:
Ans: 13.2; mm
